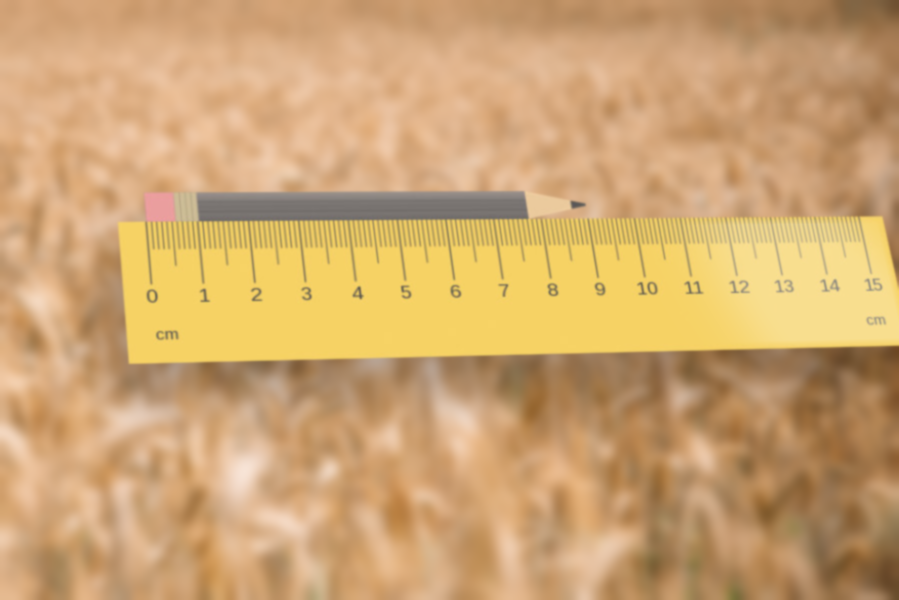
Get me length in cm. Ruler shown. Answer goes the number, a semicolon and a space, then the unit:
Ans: 9; cm
